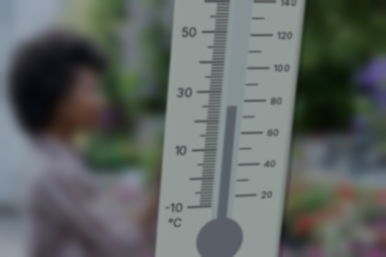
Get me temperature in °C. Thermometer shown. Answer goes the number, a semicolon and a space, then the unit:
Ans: 25; °C
